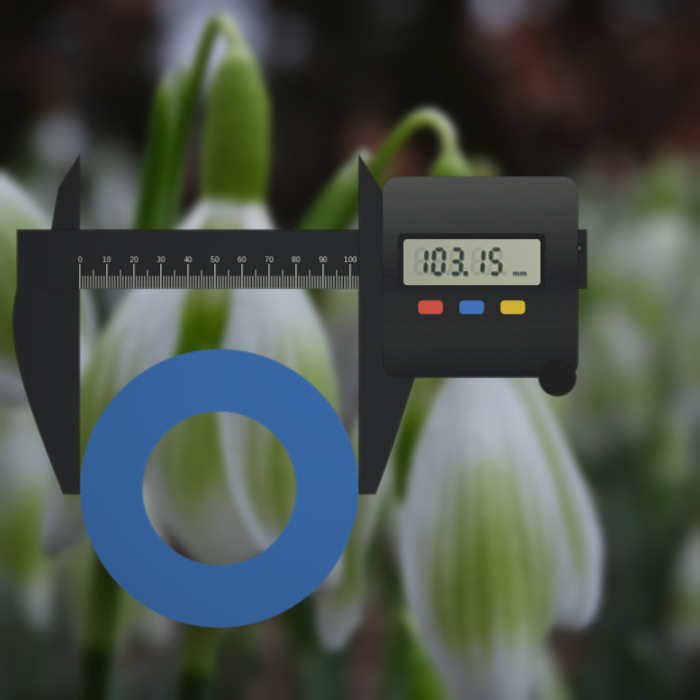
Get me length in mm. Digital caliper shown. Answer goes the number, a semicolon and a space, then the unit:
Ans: 103.15; mm
